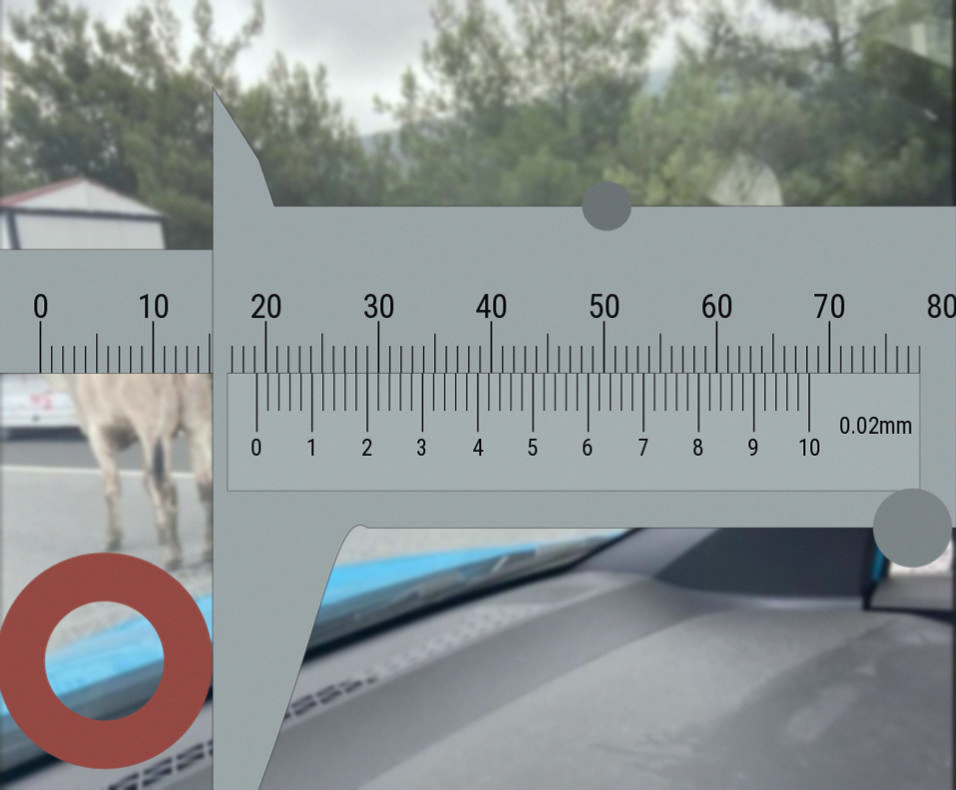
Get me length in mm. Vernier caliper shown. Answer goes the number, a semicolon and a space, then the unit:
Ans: 19.2; mm
